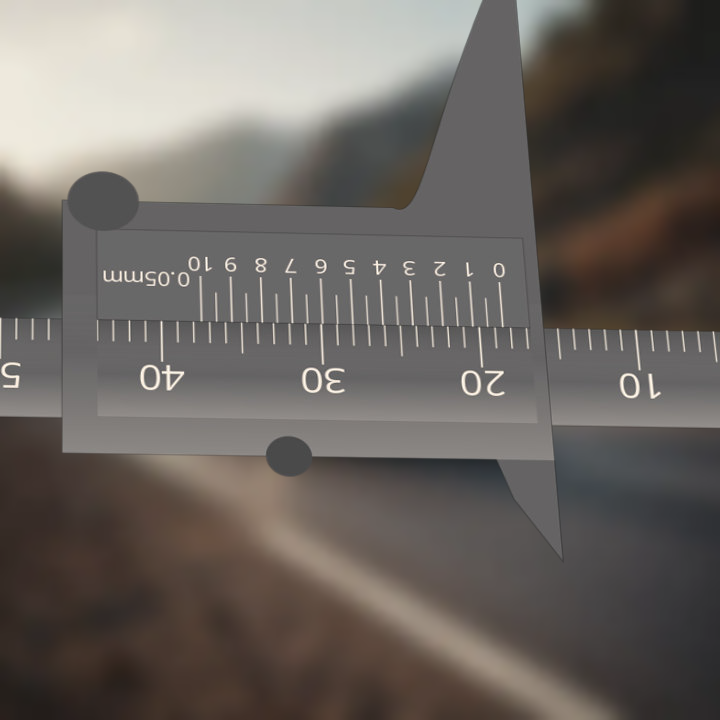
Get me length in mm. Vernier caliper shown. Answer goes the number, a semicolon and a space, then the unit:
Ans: 18.5; mm
